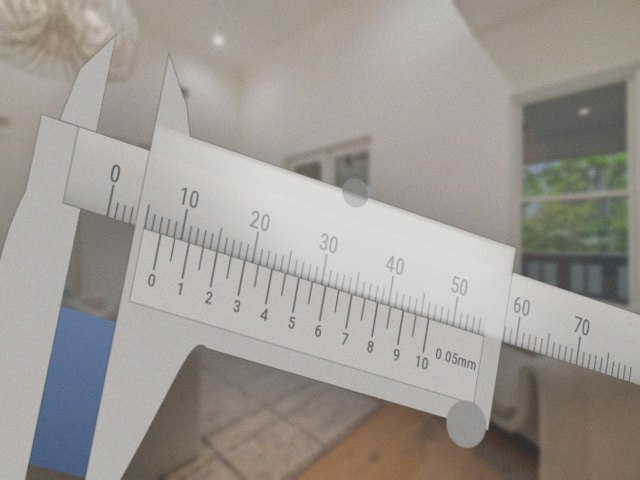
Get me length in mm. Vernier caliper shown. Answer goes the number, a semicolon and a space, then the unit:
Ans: 7.2; mm
